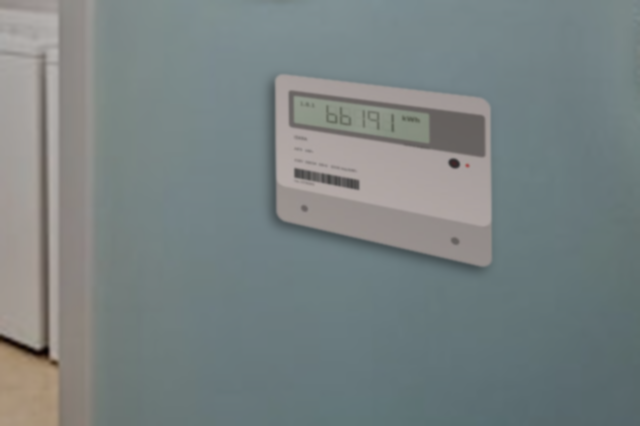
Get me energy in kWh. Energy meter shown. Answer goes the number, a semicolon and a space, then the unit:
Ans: 66191; kWh
